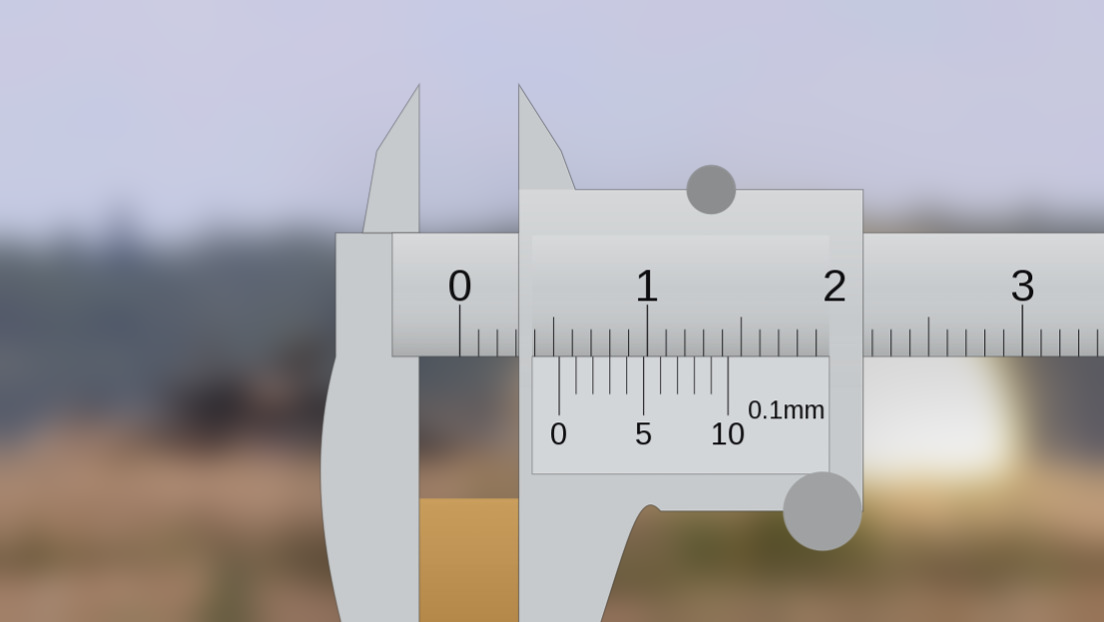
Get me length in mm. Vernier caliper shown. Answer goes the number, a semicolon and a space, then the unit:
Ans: 5.3; mm
